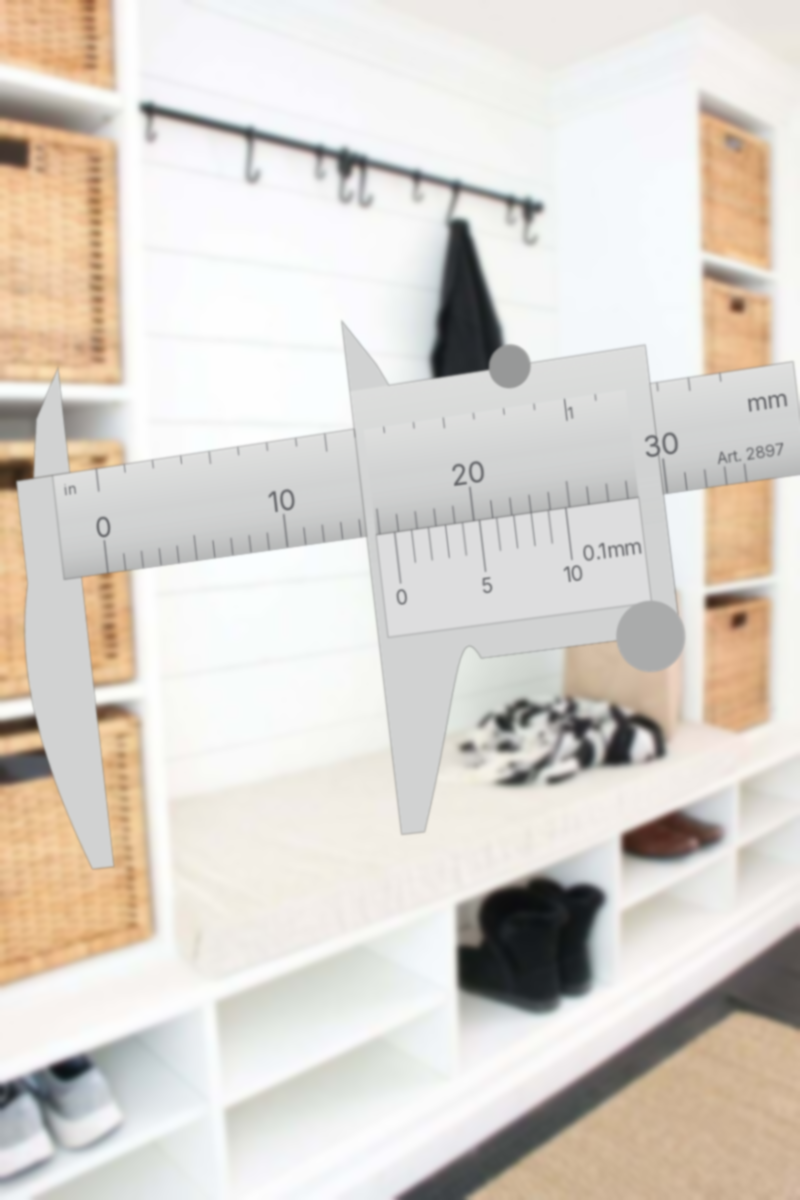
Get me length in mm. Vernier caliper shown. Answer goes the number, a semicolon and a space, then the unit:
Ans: 15.8; mm
